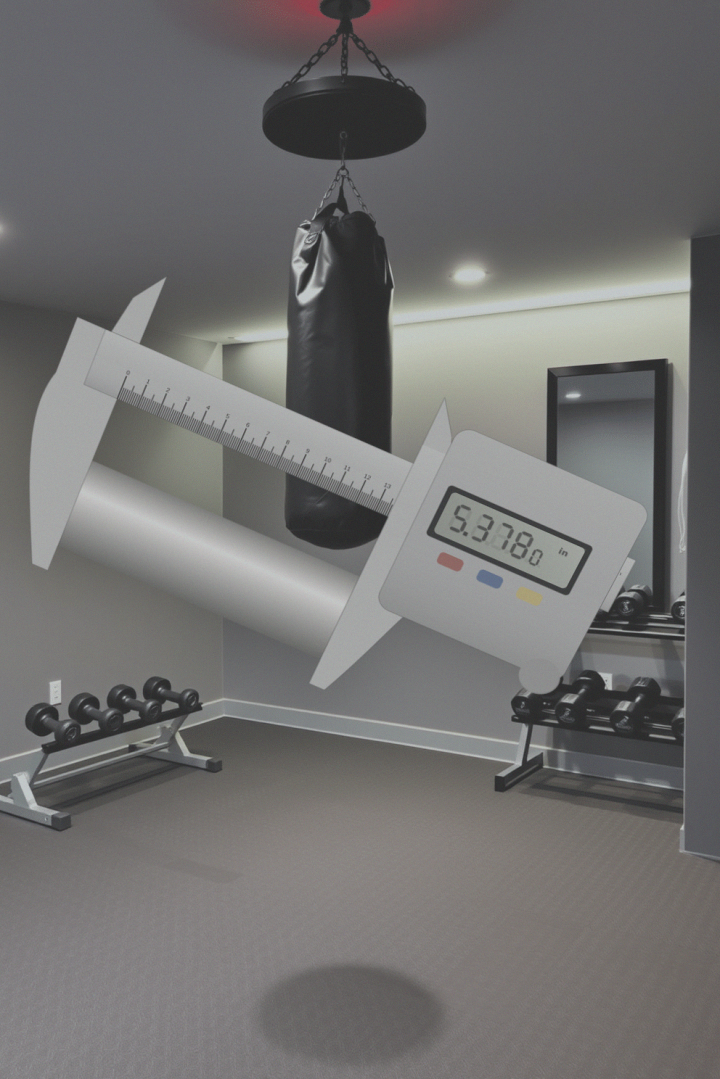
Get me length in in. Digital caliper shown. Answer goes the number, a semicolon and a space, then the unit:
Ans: 5.3780; in
